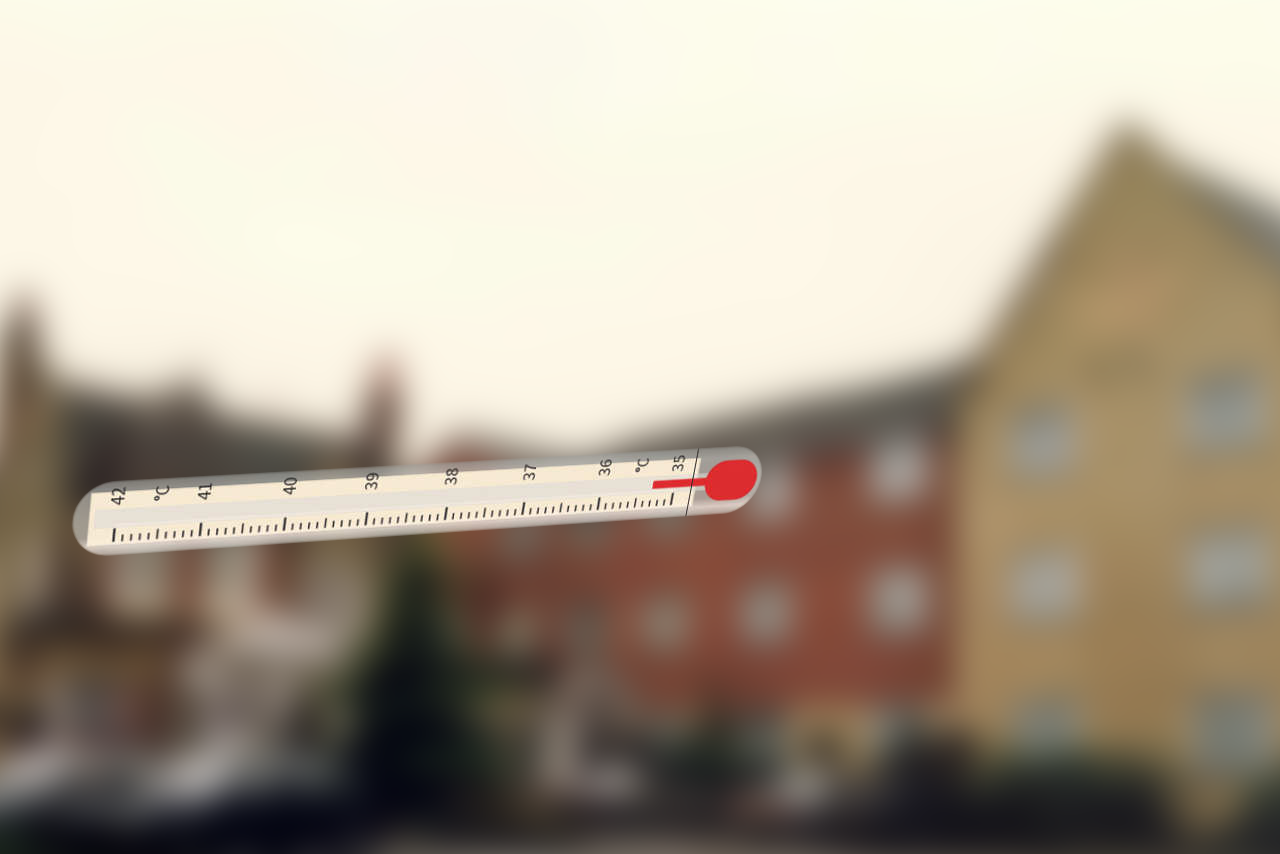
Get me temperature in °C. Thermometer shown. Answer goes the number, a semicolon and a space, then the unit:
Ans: 35.3; °C
